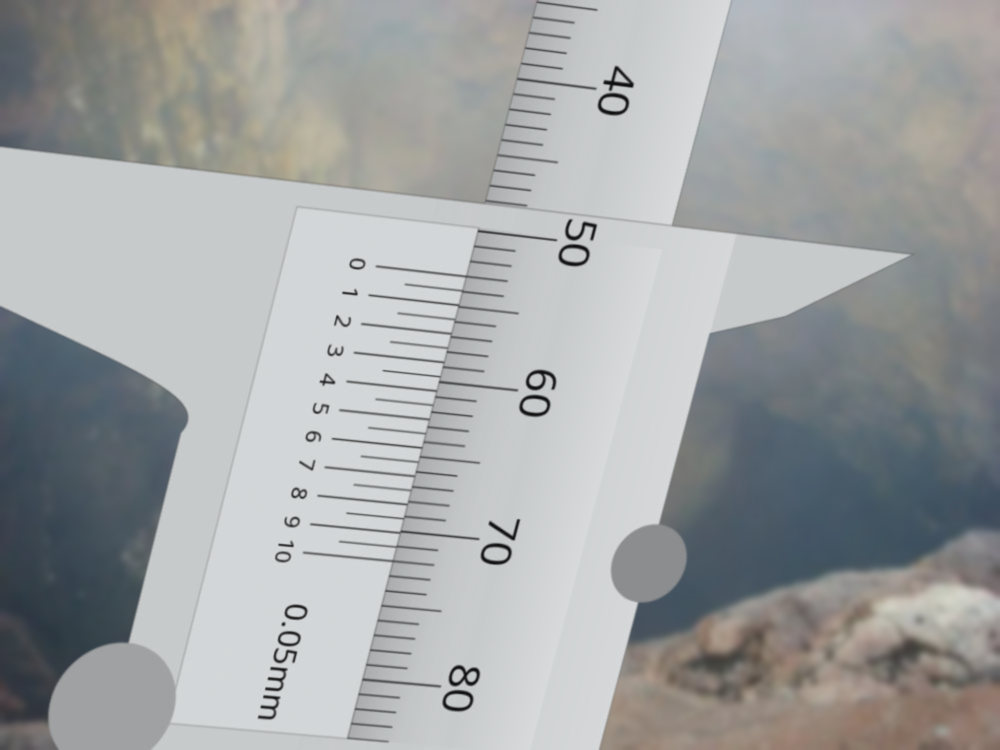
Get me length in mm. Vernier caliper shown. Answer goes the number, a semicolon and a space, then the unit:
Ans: 53.0; mm
